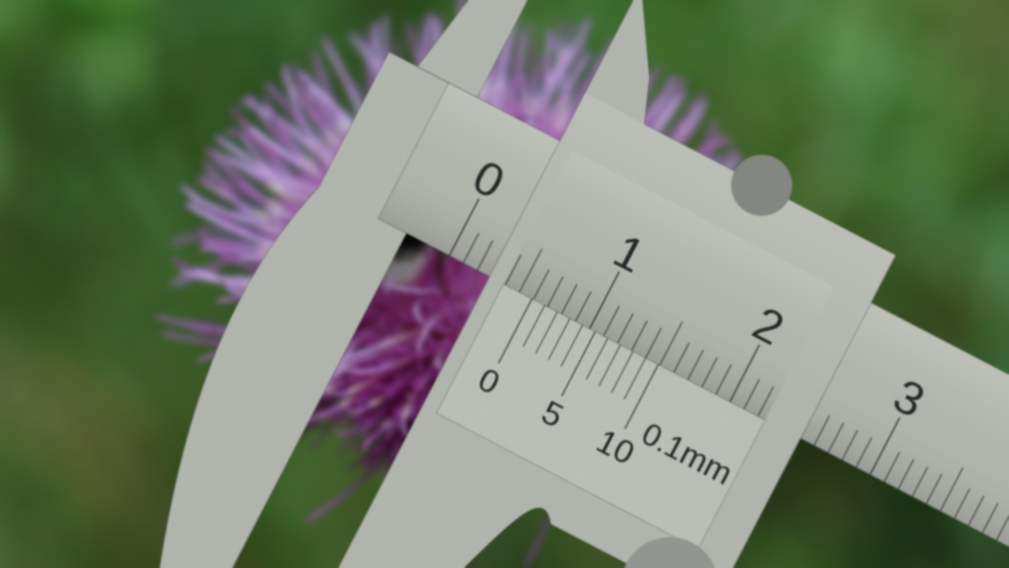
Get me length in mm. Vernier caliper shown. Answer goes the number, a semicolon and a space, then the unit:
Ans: 5.9; mm
